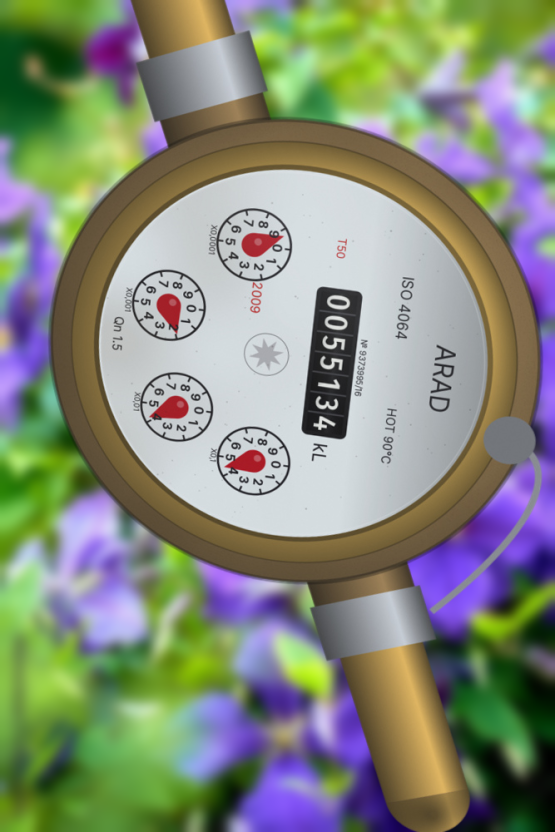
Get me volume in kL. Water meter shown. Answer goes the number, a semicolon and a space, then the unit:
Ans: 55134.4419; kL
